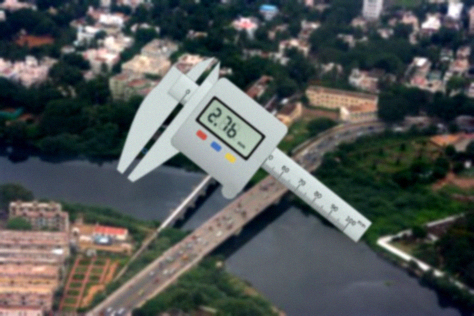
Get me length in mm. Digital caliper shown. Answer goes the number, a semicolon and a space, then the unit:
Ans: 2.76; mm
